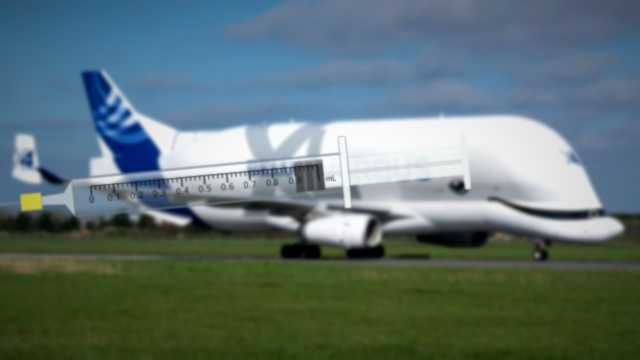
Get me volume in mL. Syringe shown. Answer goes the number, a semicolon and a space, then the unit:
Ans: 0.9; mL
